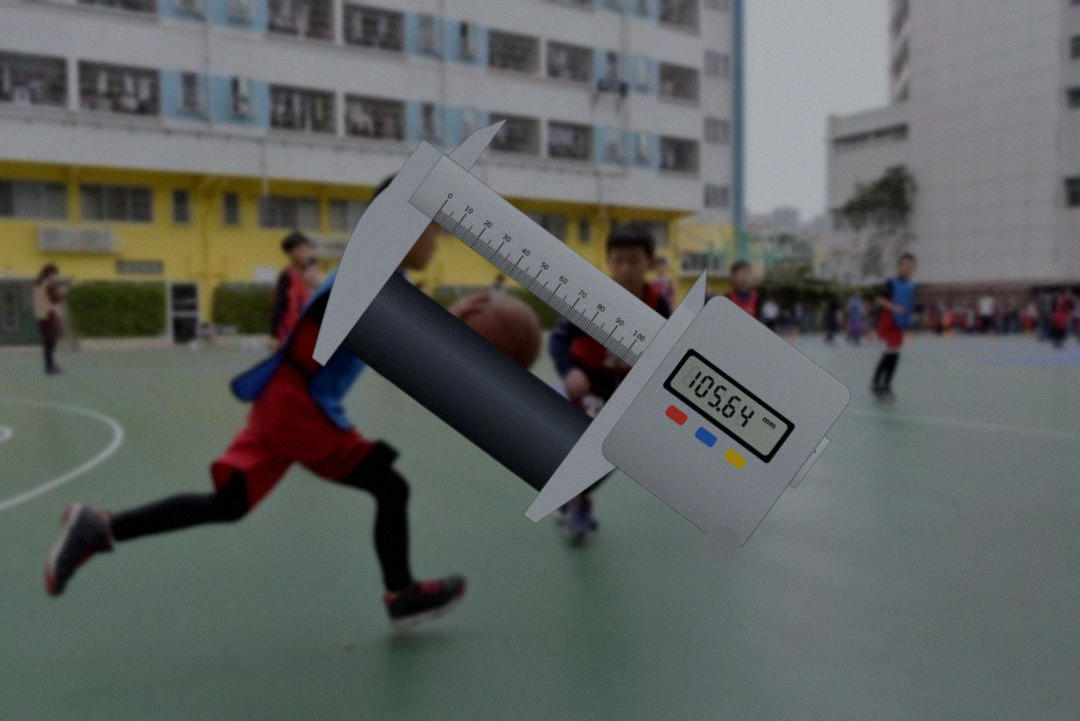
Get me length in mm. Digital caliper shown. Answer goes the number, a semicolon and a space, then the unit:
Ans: 105.64; mm
